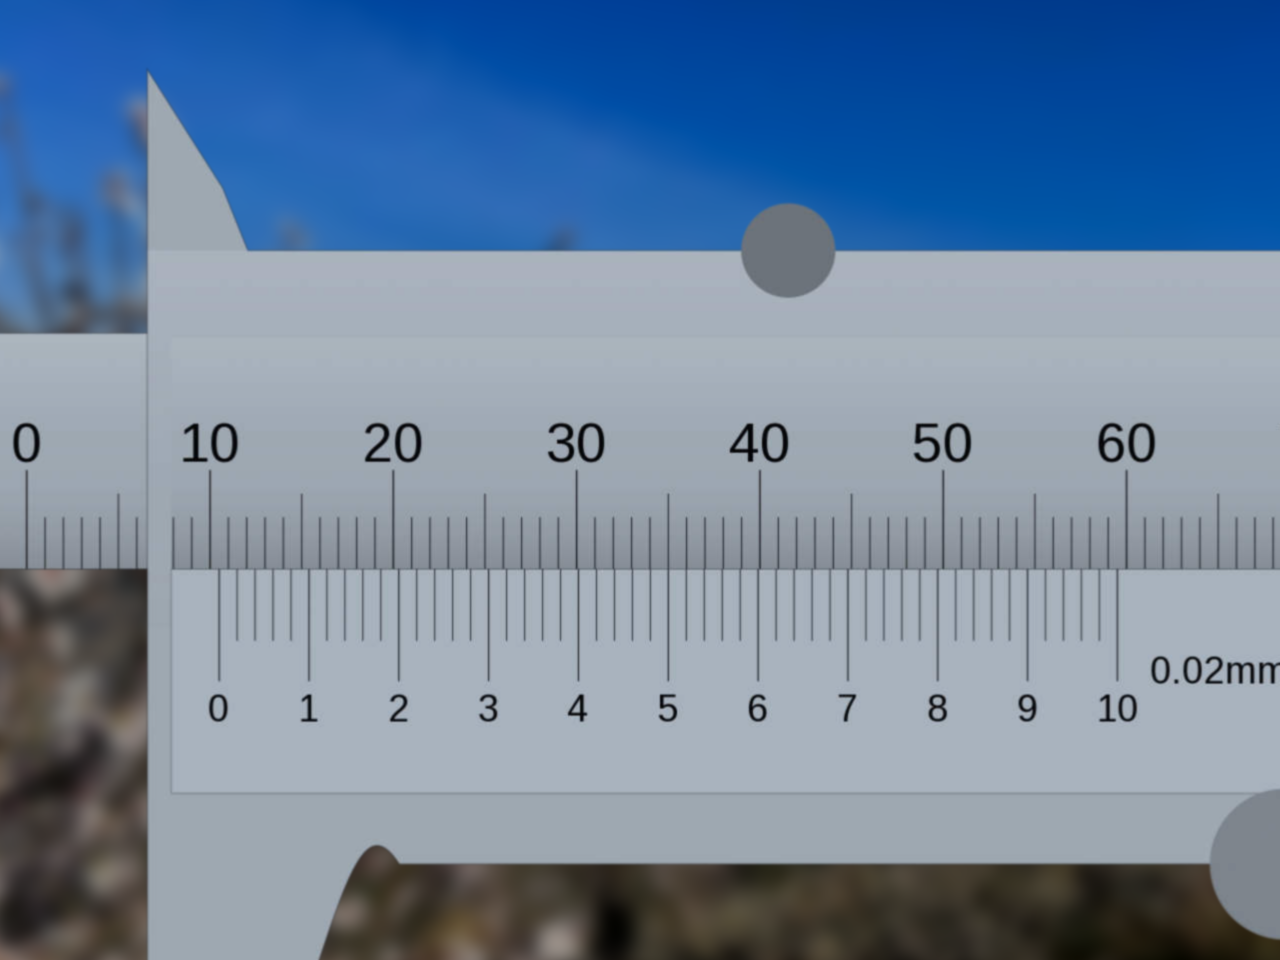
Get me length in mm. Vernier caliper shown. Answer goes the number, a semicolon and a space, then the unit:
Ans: 10.5; mm
